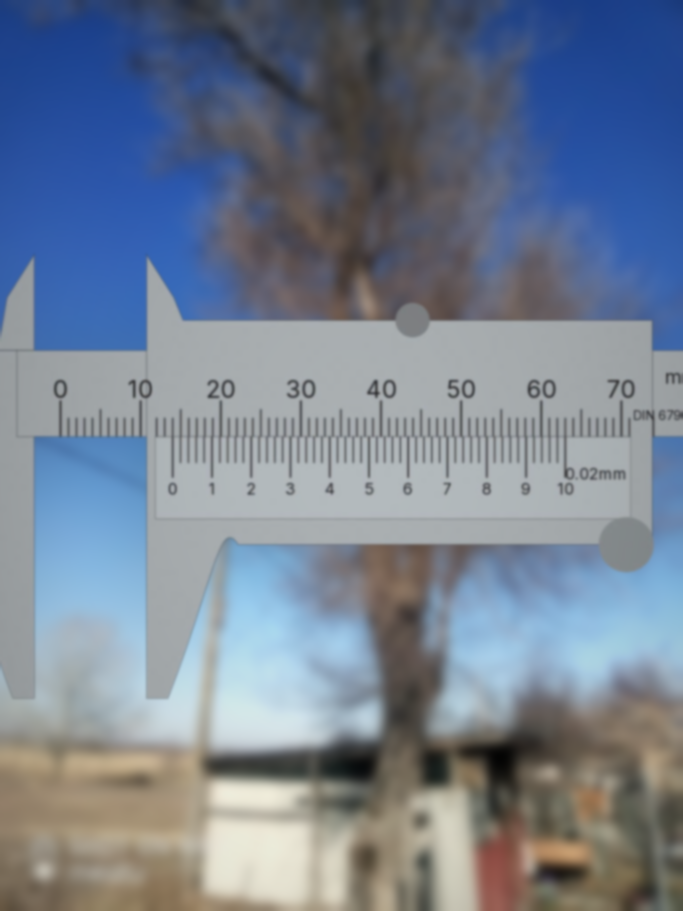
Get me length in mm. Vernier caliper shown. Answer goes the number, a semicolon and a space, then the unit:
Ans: 14.0; mm
